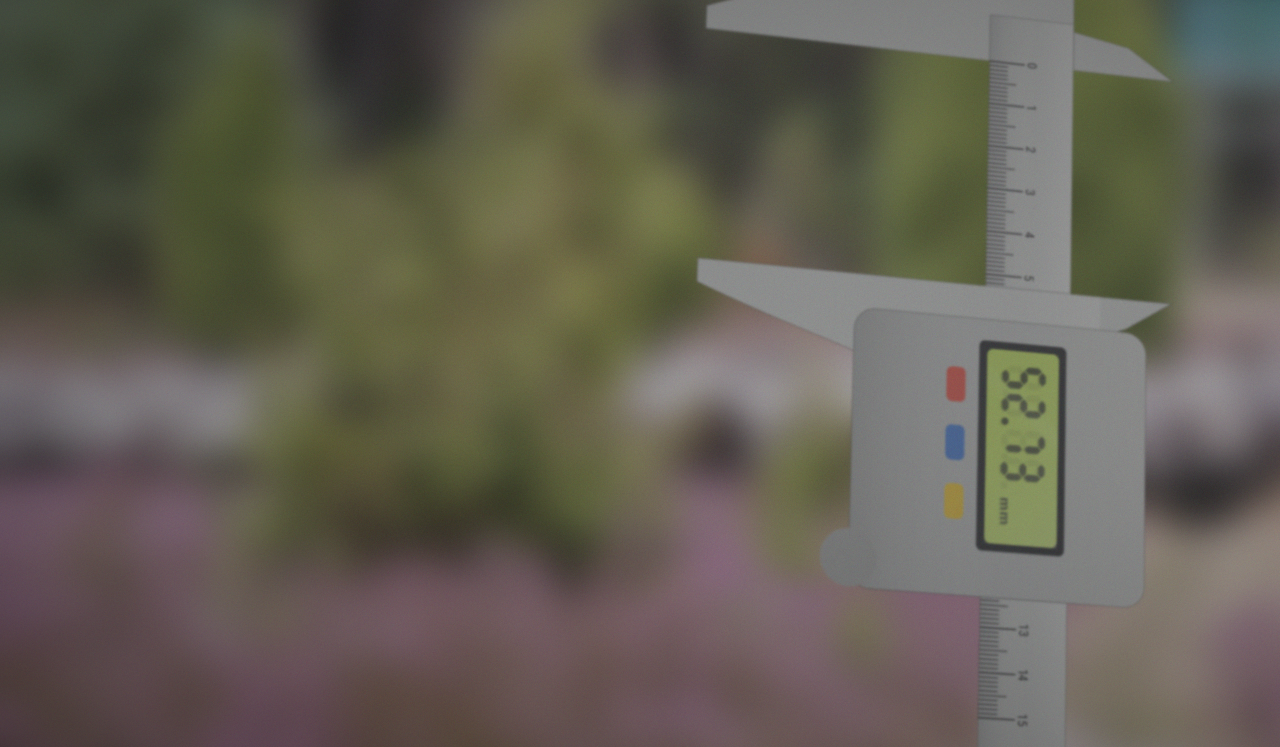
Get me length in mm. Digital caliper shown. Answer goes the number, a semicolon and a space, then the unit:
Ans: 52.73; mm
